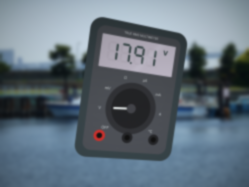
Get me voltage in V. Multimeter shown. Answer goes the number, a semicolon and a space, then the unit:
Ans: 17.91; V
